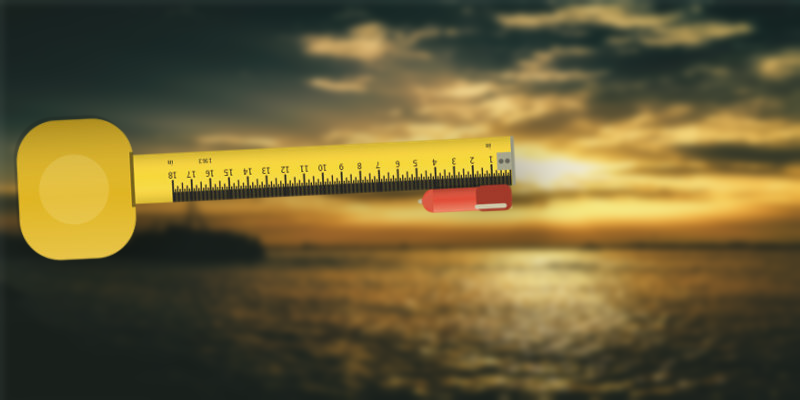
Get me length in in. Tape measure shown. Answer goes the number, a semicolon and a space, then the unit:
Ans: 5; in
